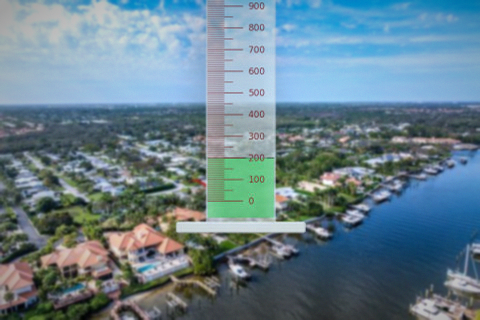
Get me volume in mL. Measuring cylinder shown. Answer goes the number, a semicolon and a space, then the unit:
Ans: 200; mL
